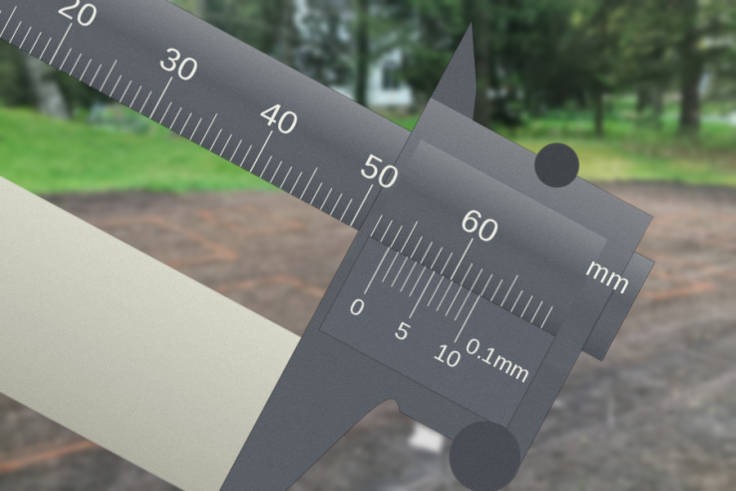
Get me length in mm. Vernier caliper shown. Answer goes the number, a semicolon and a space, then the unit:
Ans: 53.9; mm
